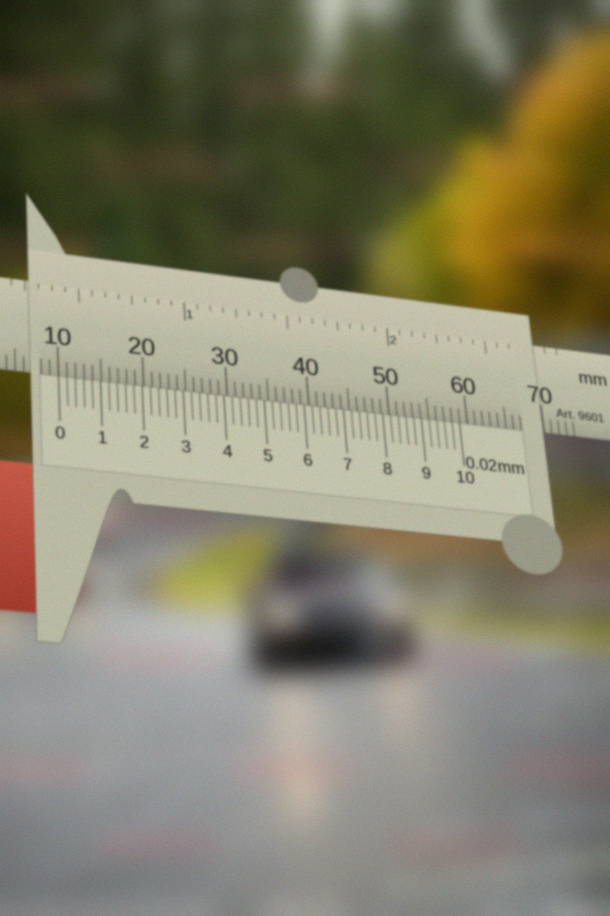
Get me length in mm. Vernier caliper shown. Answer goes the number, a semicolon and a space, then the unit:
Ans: 10.0; mm
